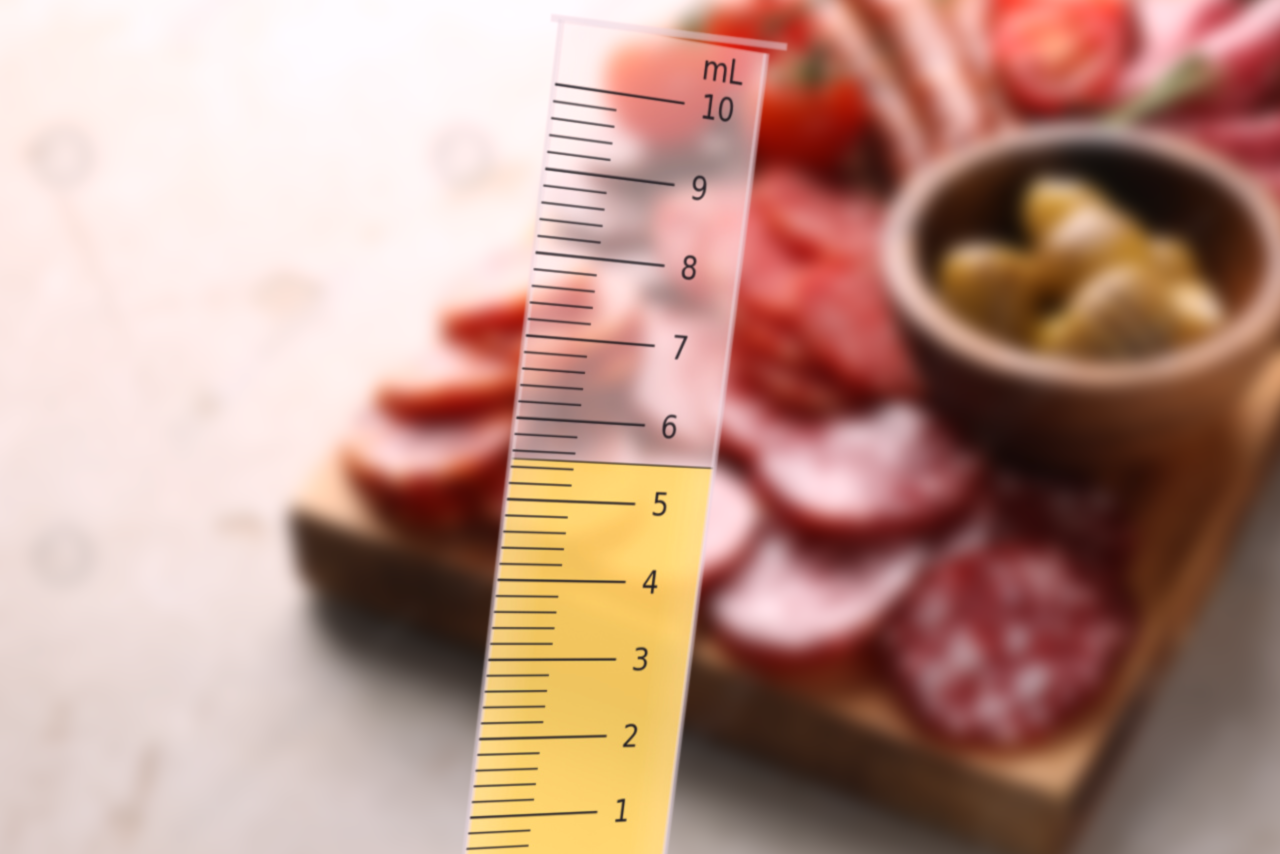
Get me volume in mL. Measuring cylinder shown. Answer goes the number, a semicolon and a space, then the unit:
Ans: 5.5; mL
